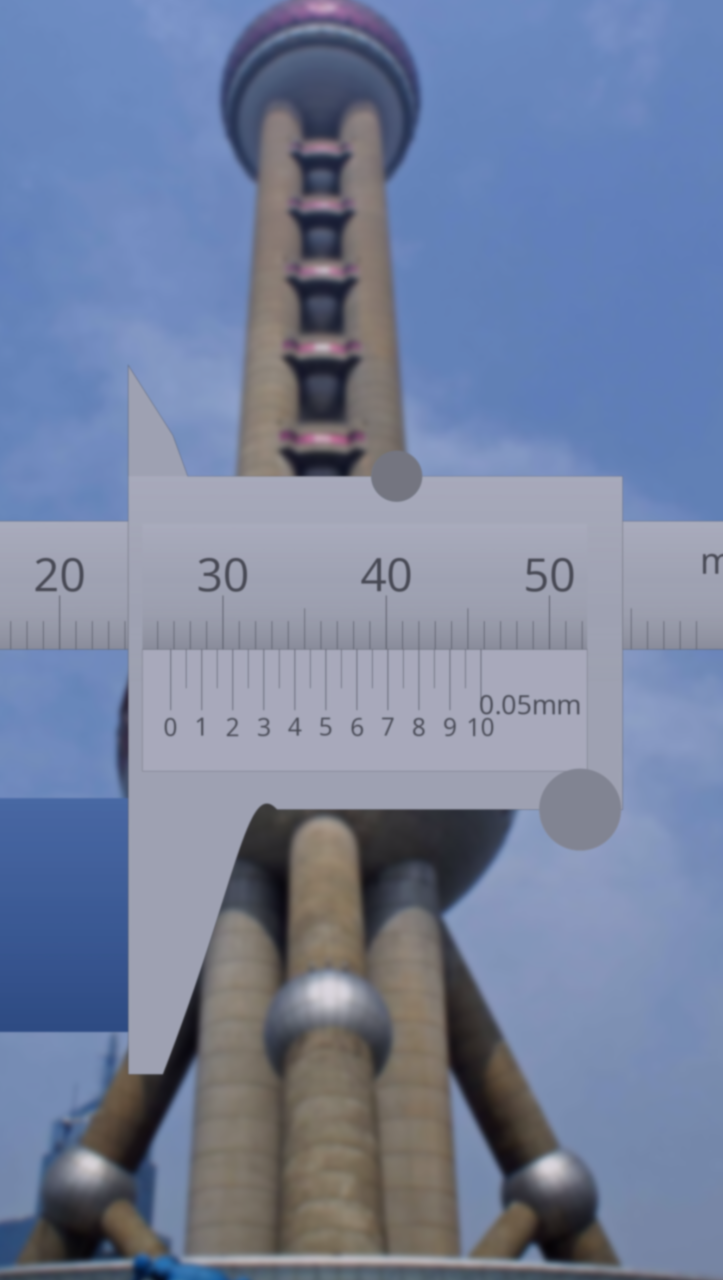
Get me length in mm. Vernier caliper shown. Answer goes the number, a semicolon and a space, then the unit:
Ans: 26.8; mm
